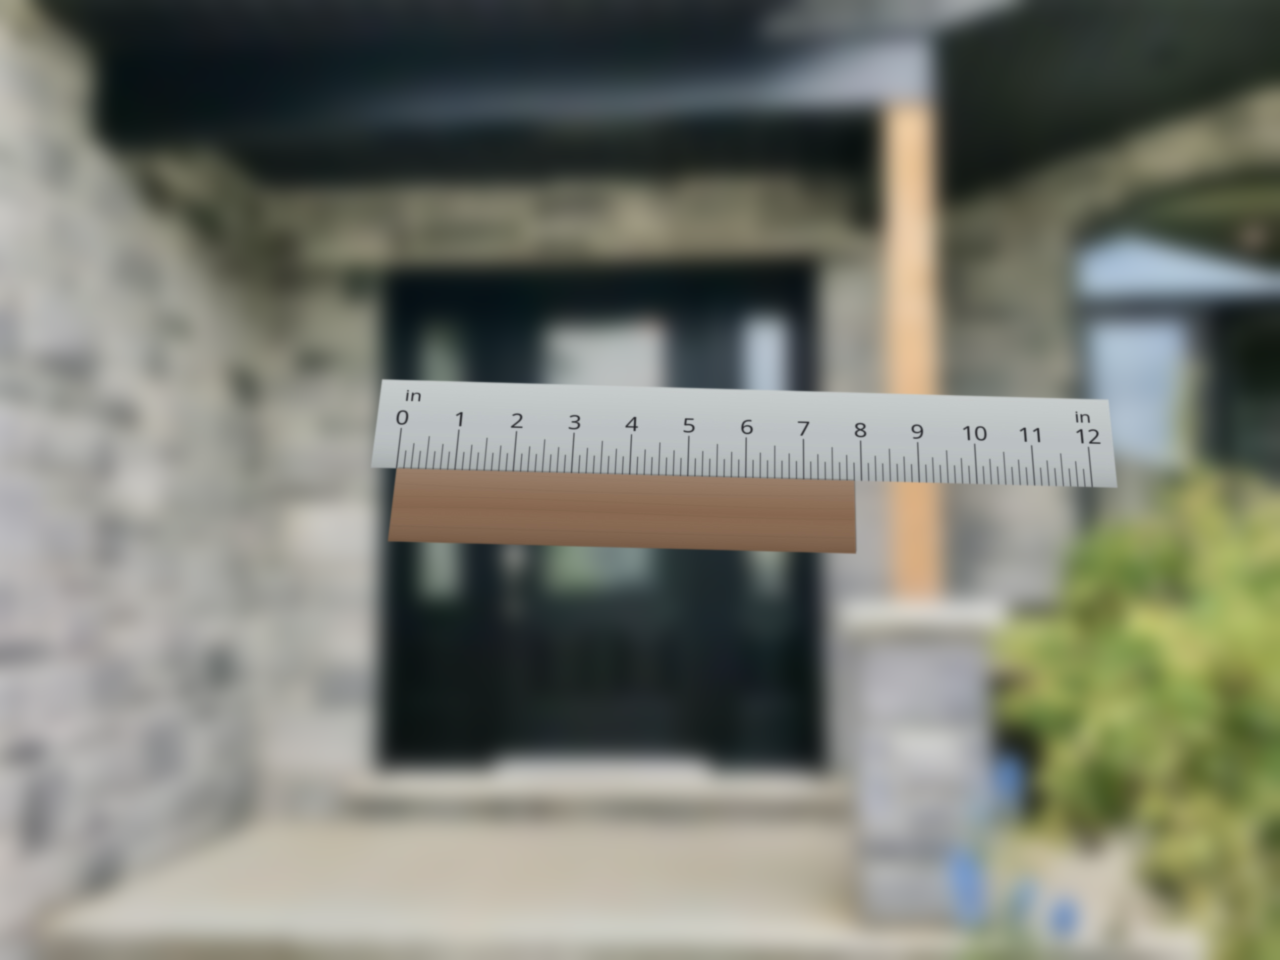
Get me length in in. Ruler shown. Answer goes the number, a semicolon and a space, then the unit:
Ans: 7.875; in
